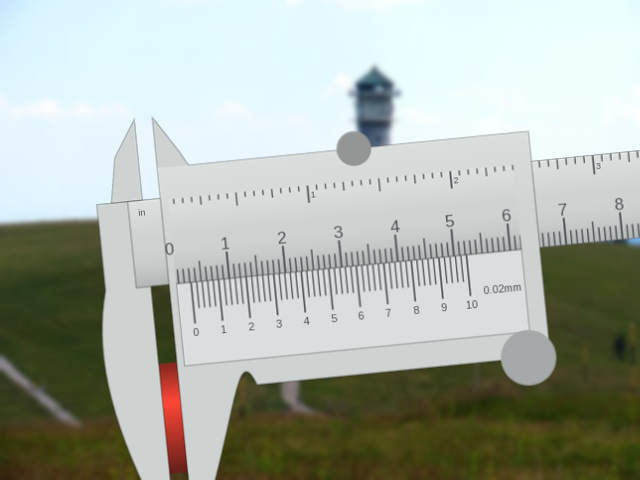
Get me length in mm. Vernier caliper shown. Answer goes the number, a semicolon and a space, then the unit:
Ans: 3.2; mm
